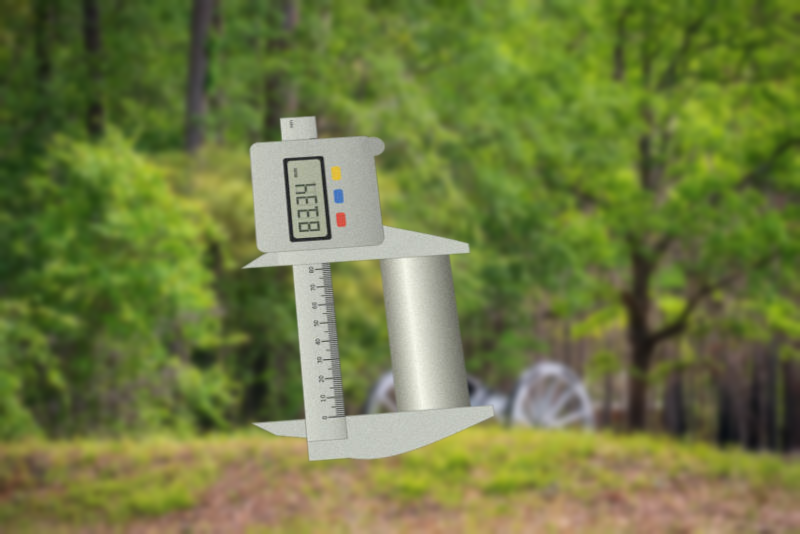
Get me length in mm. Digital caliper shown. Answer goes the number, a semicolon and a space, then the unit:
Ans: 83.34; mm
